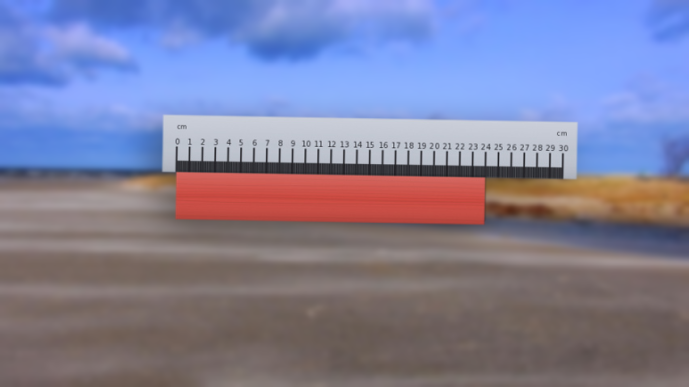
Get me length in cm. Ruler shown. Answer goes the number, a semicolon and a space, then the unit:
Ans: 24; cm
